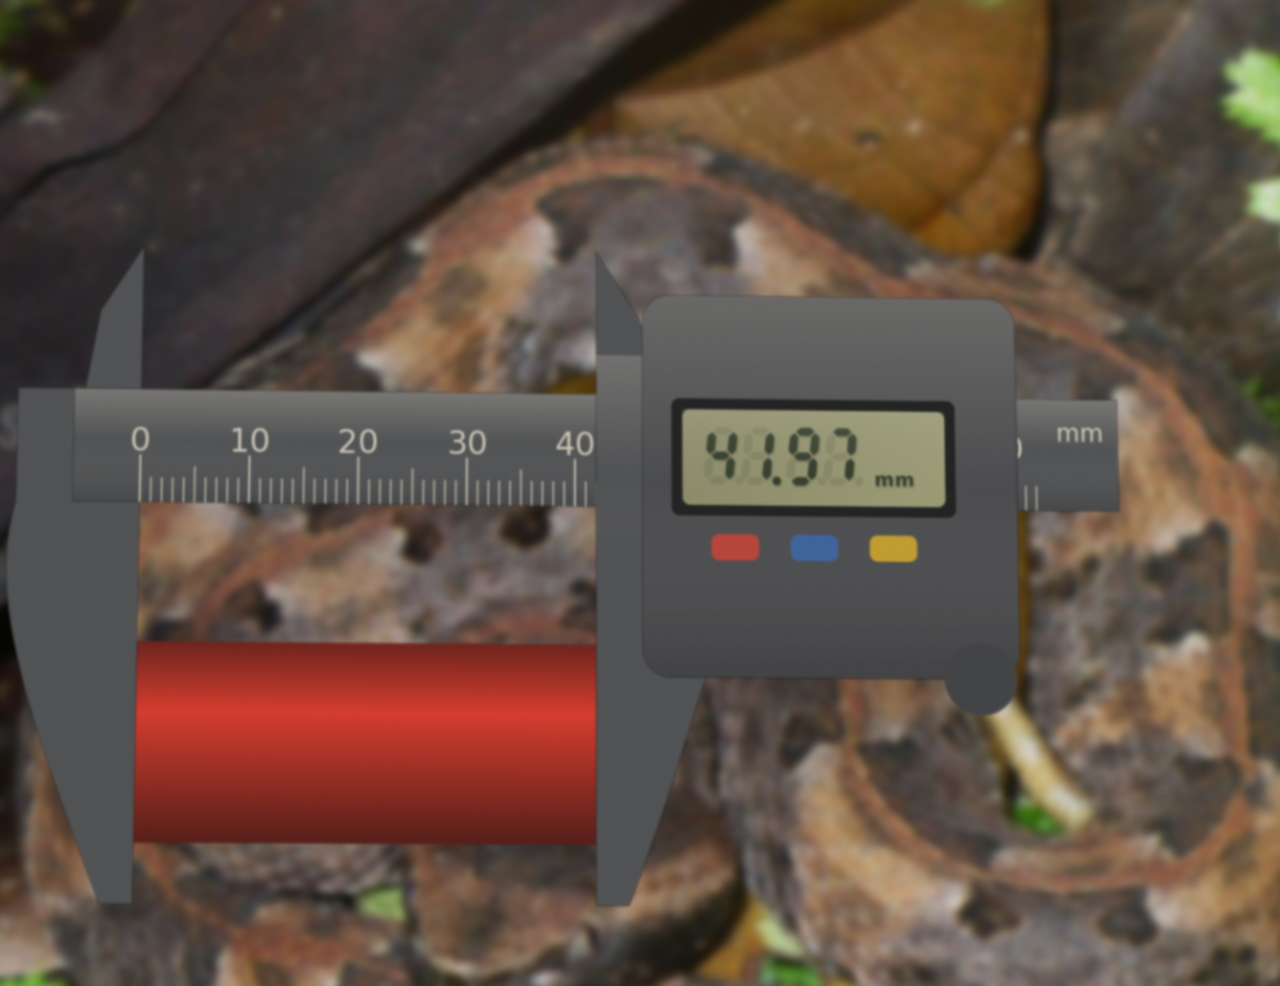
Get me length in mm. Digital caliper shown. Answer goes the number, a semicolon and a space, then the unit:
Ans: 41.97; mm
